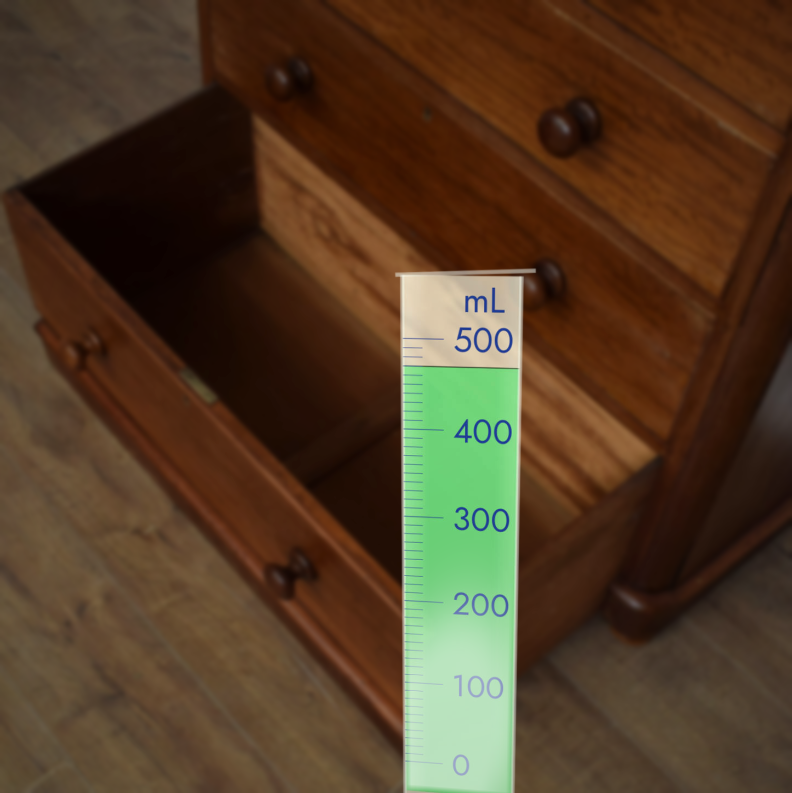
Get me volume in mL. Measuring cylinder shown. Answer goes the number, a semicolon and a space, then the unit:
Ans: 470; mL
